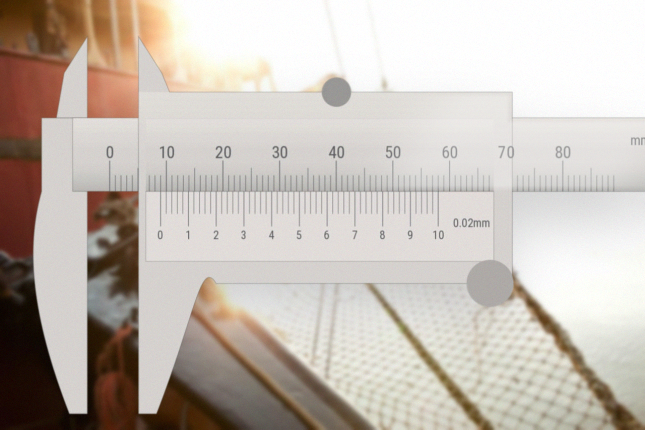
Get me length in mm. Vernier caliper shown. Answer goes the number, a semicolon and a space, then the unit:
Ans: 9.0; mm
